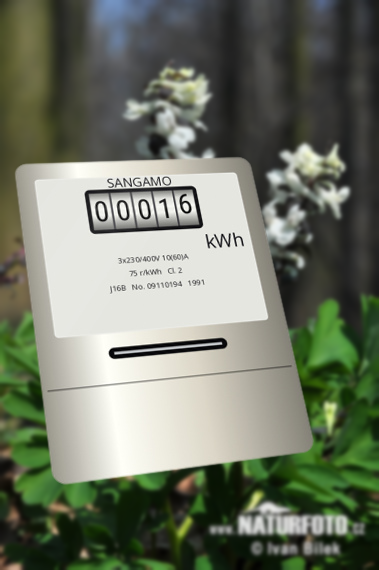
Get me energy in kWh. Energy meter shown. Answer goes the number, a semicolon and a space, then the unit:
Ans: 16; kWh
